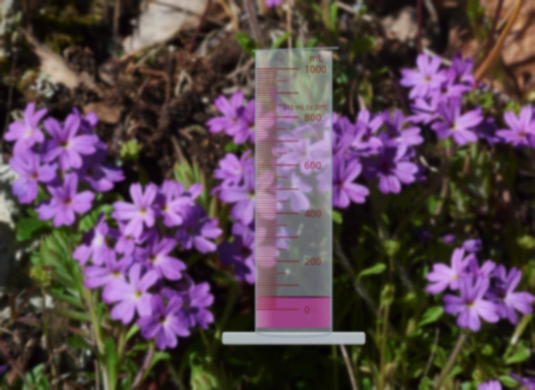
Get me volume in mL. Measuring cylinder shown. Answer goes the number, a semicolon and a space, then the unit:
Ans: 50; mL
